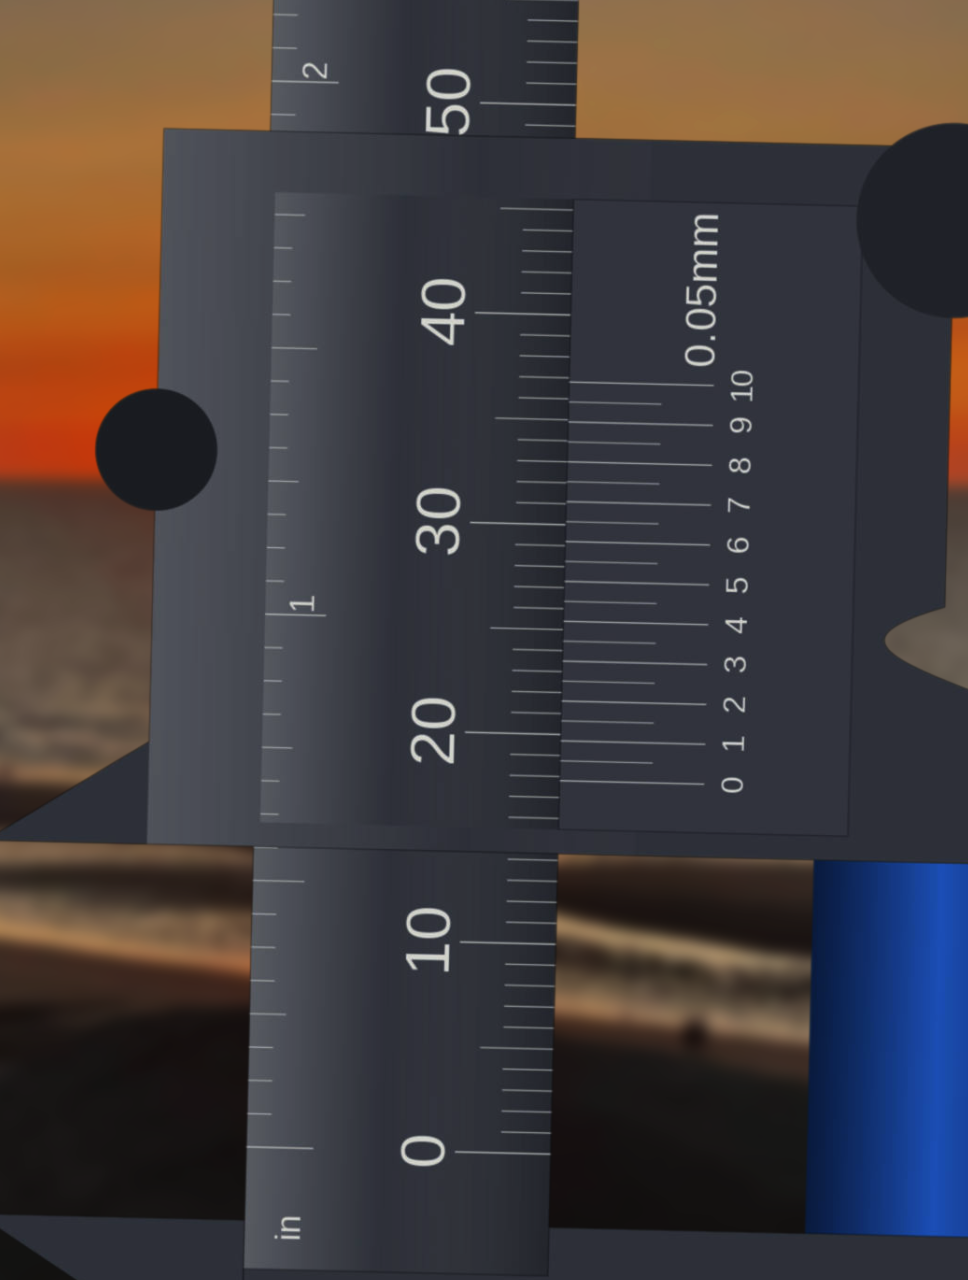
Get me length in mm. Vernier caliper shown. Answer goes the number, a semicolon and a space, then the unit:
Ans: 17.8; mm
